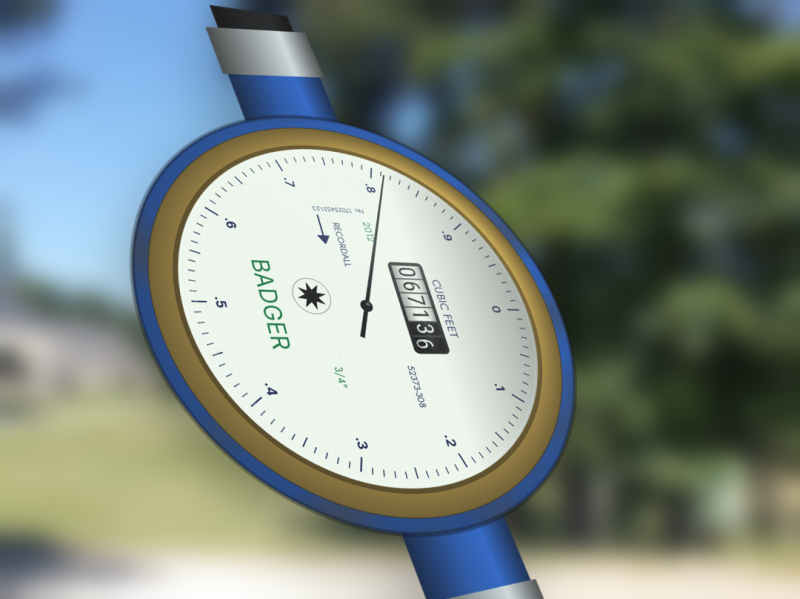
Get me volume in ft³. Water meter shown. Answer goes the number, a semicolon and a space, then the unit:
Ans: 67135.81; ft³
